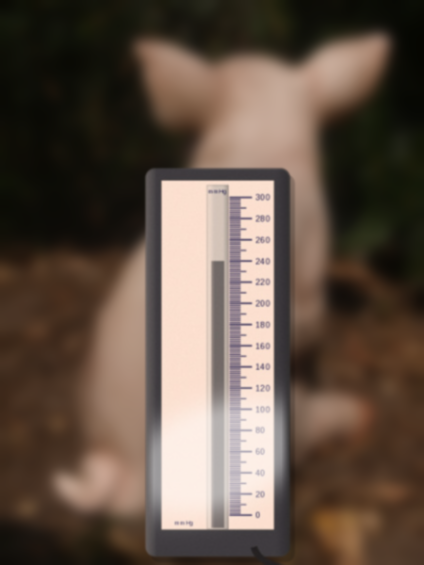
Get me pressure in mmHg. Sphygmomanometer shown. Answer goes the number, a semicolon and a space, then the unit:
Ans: 240; mmHg
